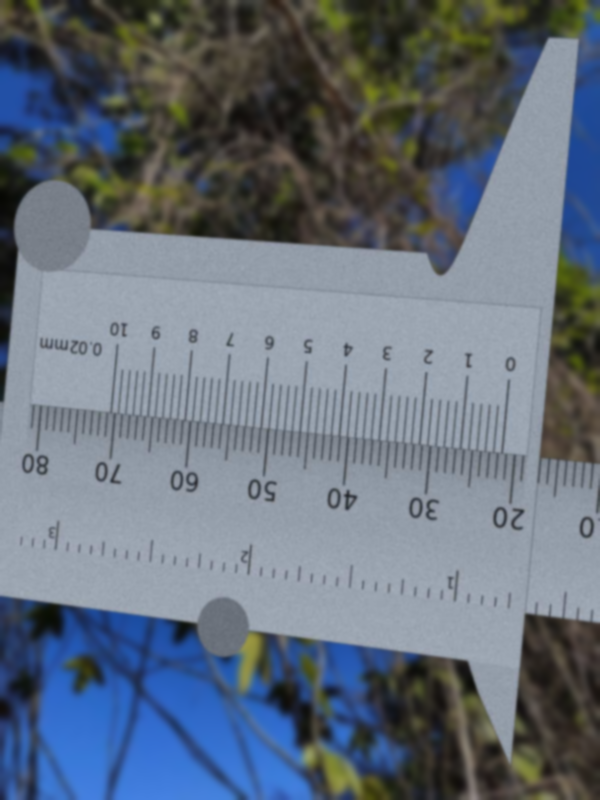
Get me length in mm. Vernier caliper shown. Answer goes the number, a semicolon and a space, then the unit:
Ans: 21.5; mm
